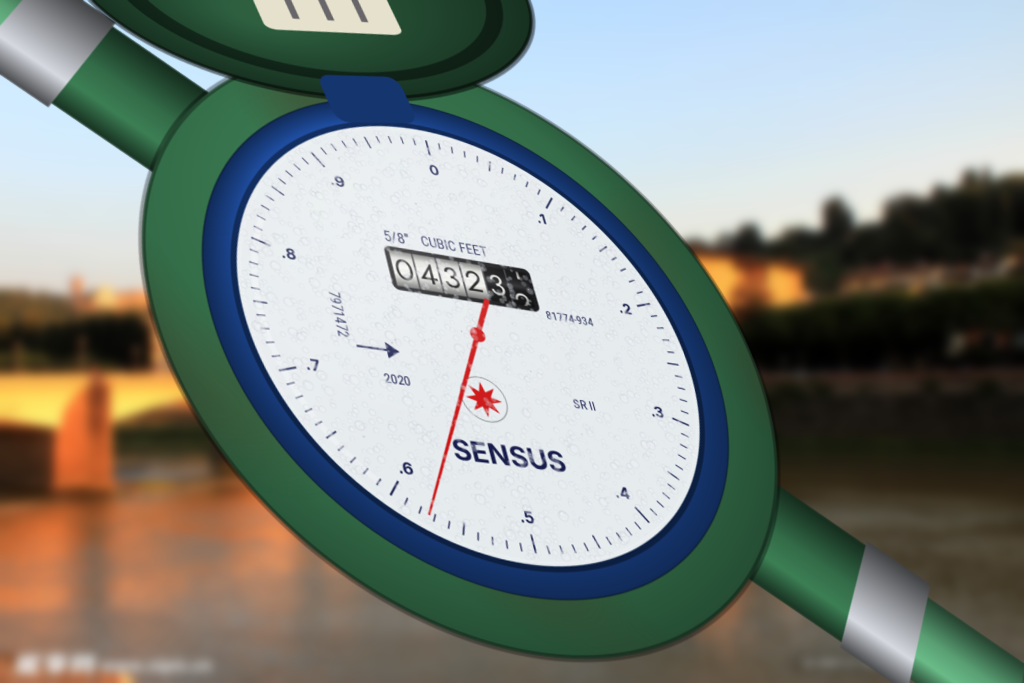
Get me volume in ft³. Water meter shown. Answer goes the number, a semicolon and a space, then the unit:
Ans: 43231.57; ft³
